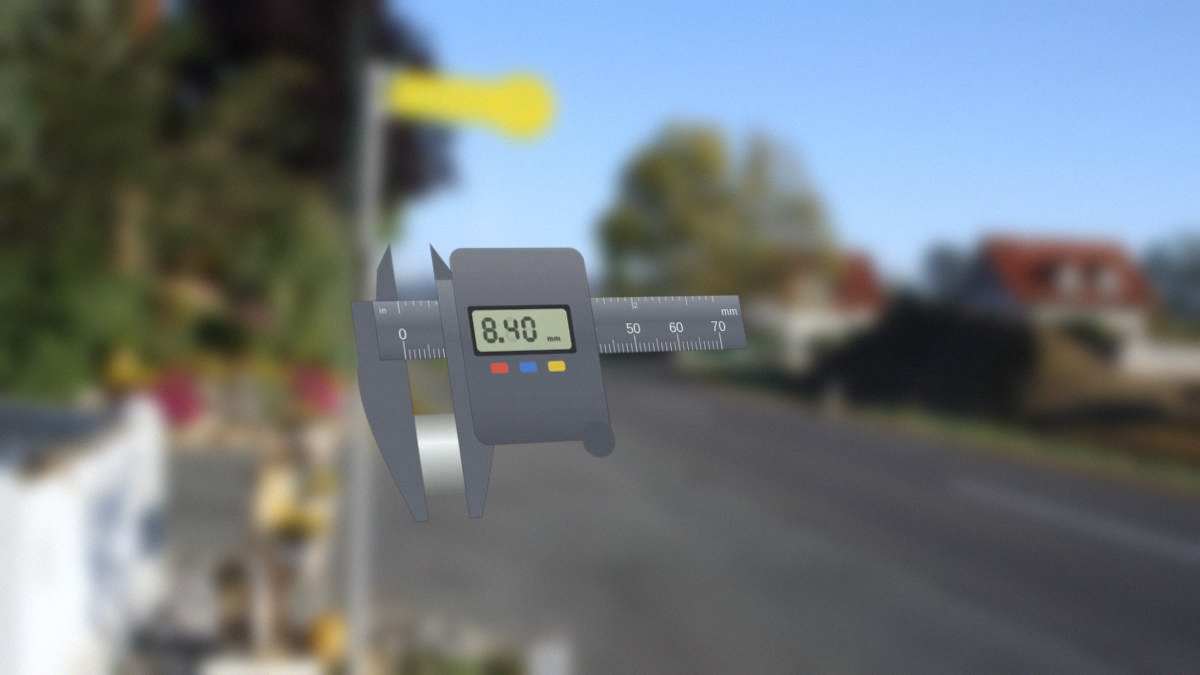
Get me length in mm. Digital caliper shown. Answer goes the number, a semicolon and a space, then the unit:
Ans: 8.40; mm
